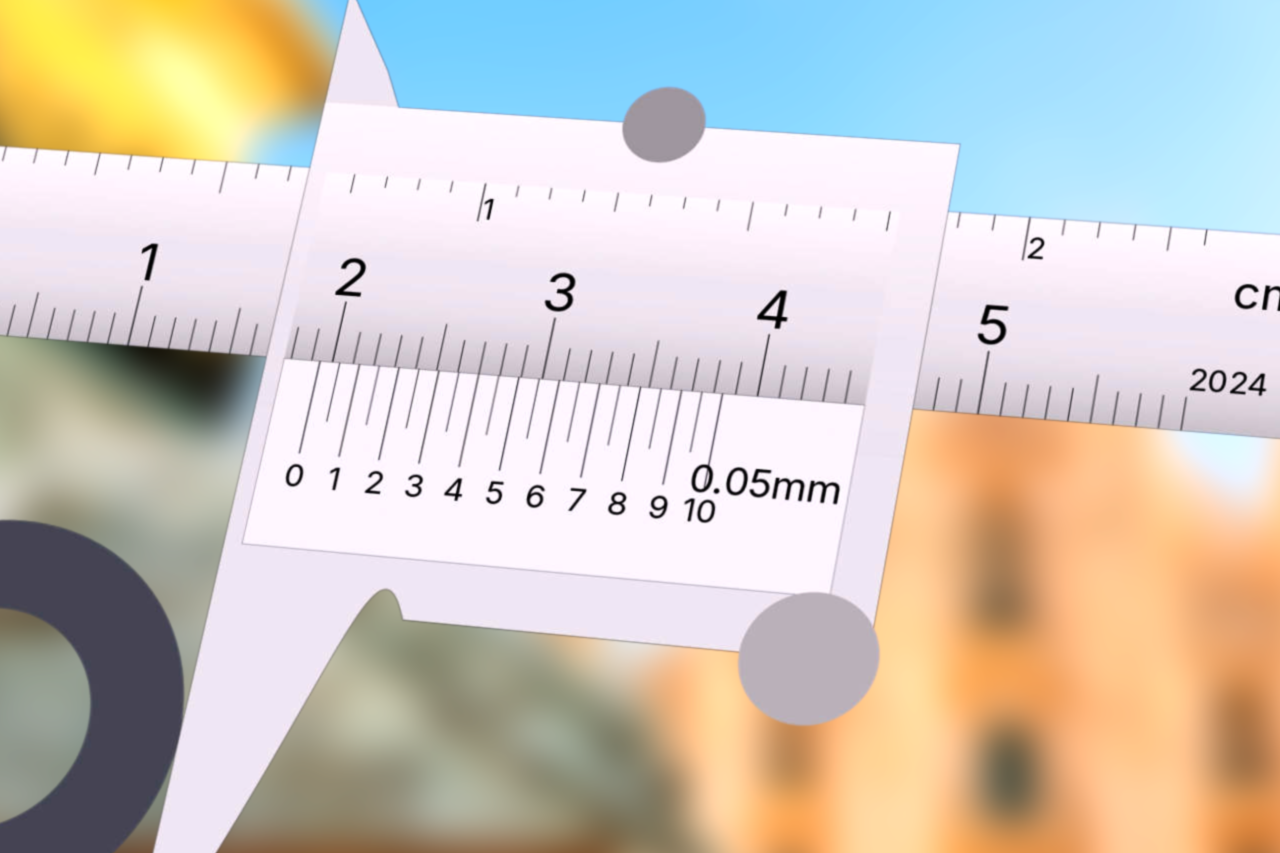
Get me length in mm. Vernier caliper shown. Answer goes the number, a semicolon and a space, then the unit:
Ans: 19.4; mm
